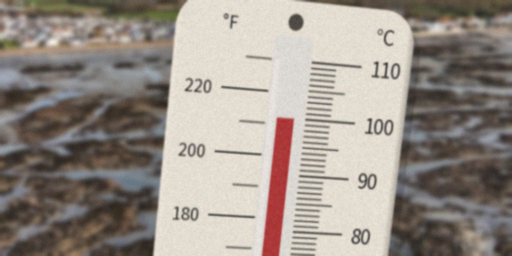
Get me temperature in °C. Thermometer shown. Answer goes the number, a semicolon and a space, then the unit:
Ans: 100; °C
